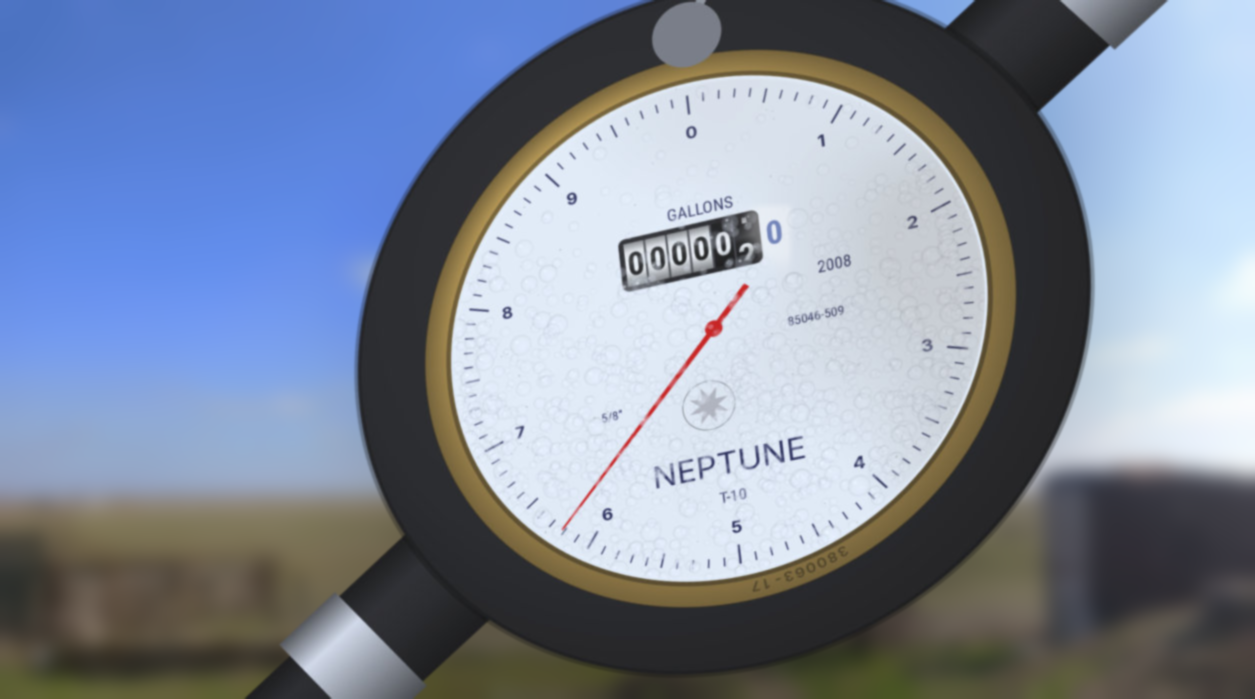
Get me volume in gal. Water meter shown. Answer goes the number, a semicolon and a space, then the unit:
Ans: 16.2; gal
